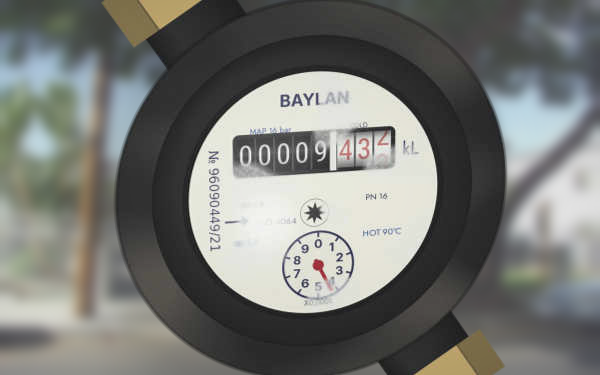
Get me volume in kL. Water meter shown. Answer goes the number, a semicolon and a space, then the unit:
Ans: 9.4324; kL
